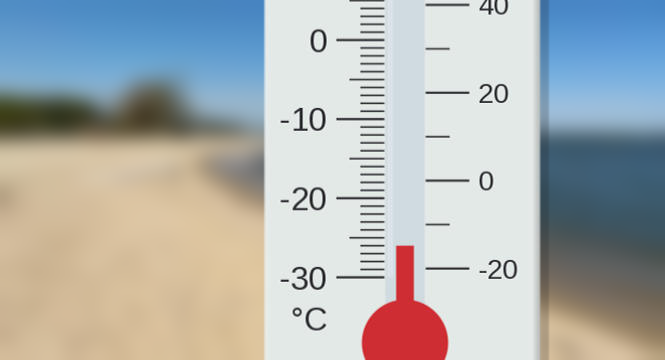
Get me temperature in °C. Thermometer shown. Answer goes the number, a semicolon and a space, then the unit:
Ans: -26; °C
